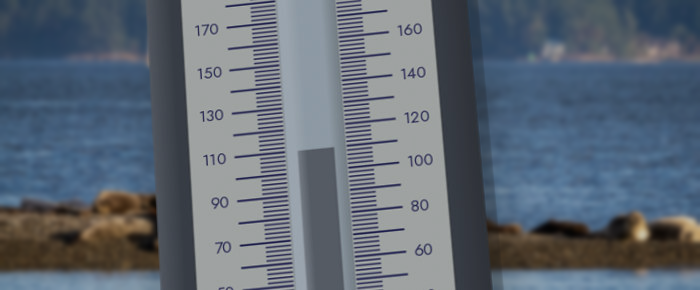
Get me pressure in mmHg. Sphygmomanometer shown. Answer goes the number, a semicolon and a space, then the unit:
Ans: 110; mmHg
